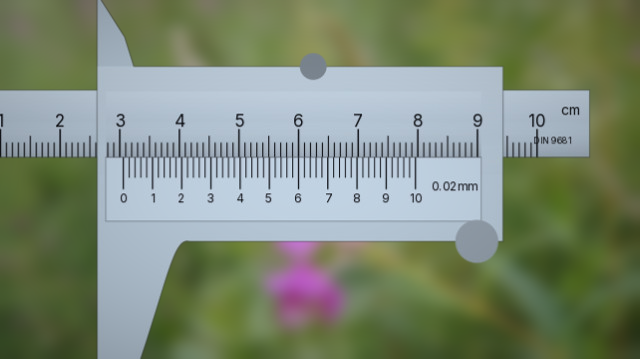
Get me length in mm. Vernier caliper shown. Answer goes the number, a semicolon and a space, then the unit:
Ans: 30.6; mm
